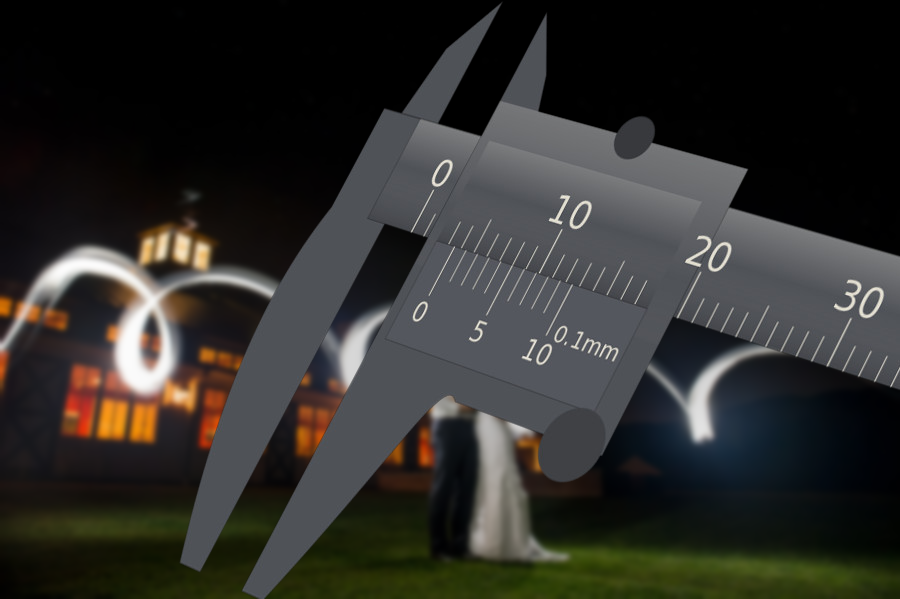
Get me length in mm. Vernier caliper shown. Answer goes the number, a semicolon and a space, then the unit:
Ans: 3.5; mm
